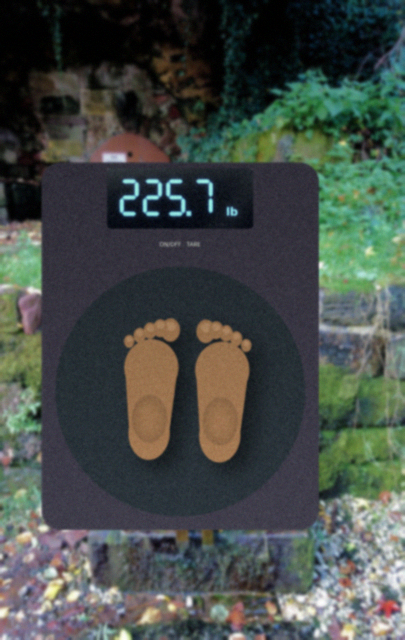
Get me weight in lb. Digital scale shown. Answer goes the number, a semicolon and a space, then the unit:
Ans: 225.7; lb
